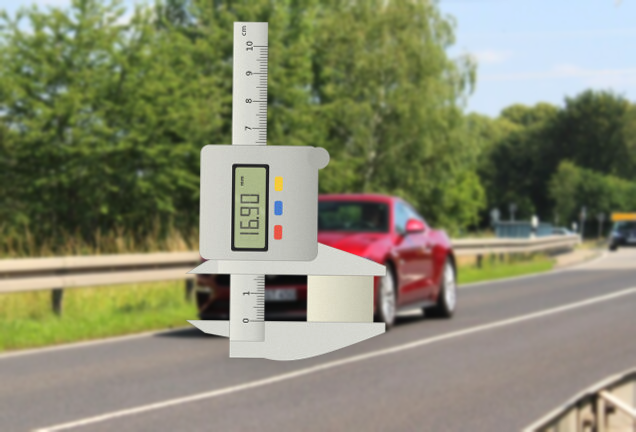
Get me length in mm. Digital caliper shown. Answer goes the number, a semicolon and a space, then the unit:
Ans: 16.90; mm
